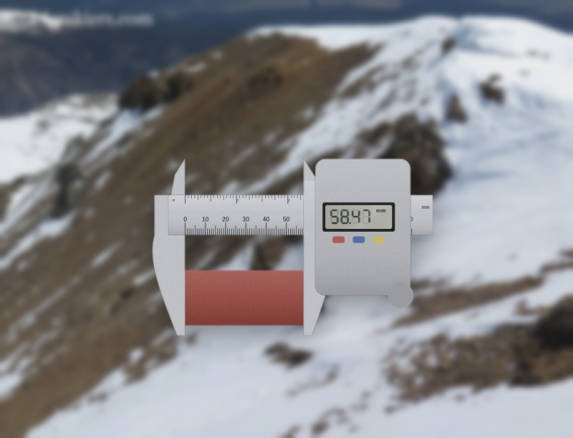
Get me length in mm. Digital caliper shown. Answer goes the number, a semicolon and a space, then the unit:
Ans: 58.47; mm
